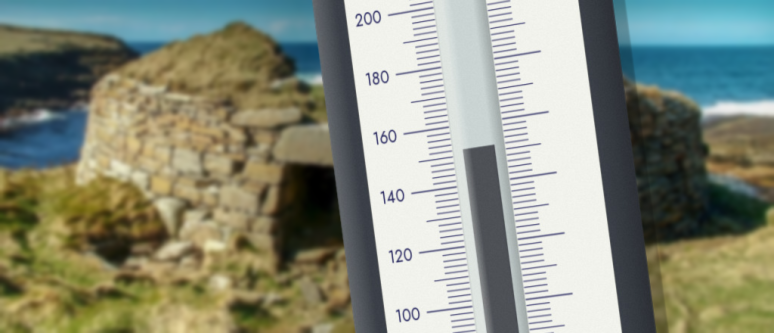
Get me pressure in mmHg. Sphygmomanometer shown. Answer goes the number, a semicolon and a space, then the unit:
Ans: 152; mmHg
